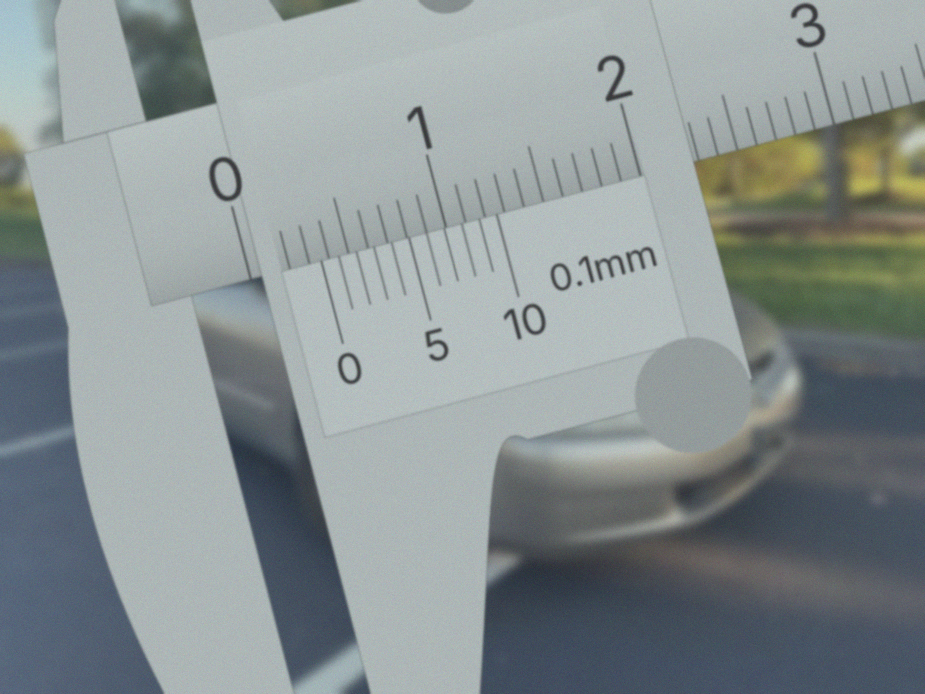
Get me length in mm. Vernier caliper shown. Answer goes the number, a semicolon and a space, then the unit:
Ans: 3.6; mm
